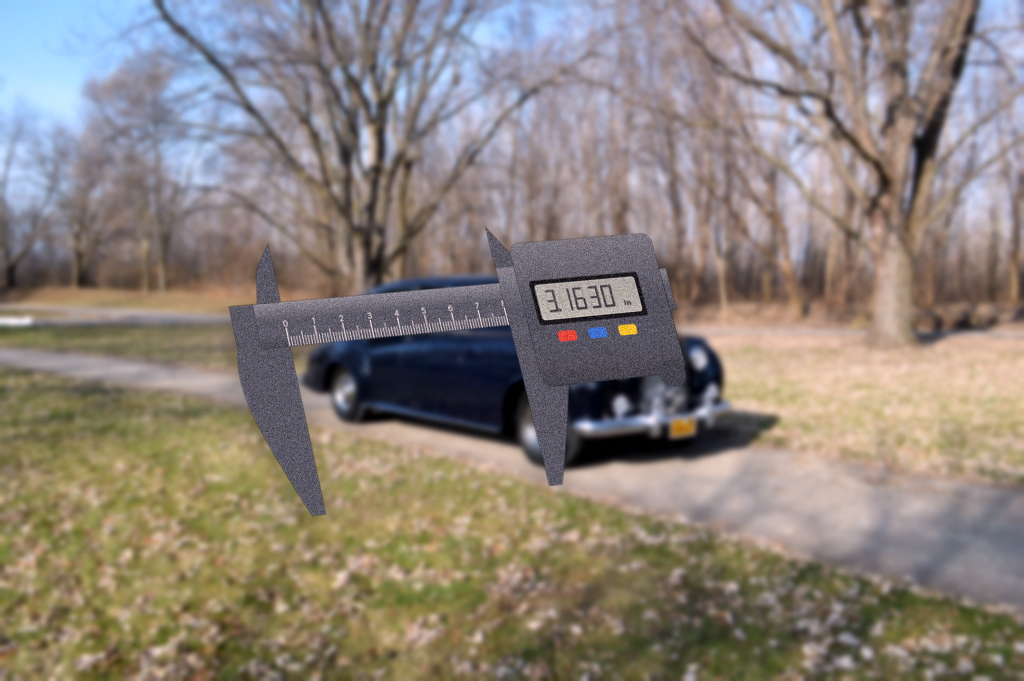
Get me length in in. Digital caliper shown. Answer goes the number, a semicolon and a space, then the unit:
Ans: 3.1630; in
